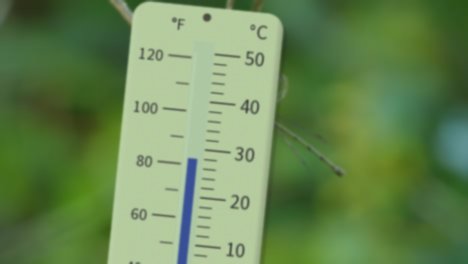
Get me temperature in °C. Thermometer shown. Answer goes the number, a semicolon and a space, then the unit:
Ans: 28; °C
